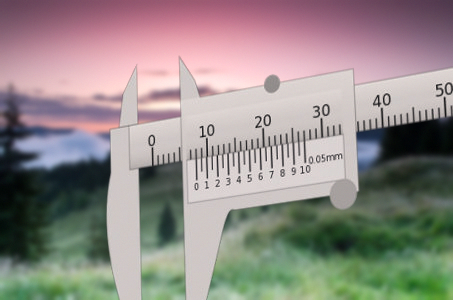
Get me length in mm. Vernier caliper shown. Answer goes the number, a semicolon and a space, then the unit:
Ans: 8.0; mm
